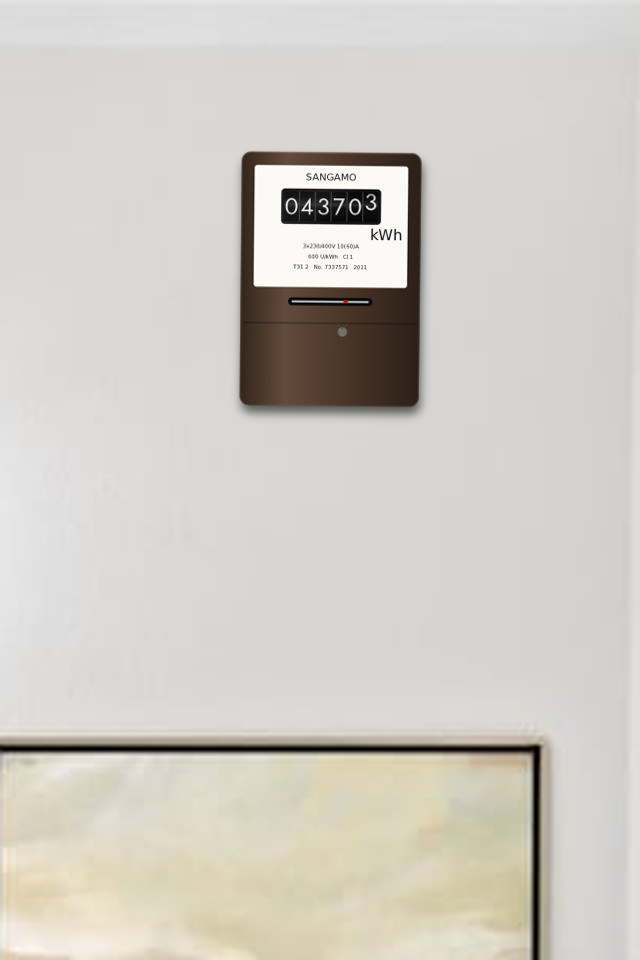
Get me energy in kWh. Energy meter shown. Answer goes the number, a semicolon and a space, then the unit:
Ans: 43703; kWh
